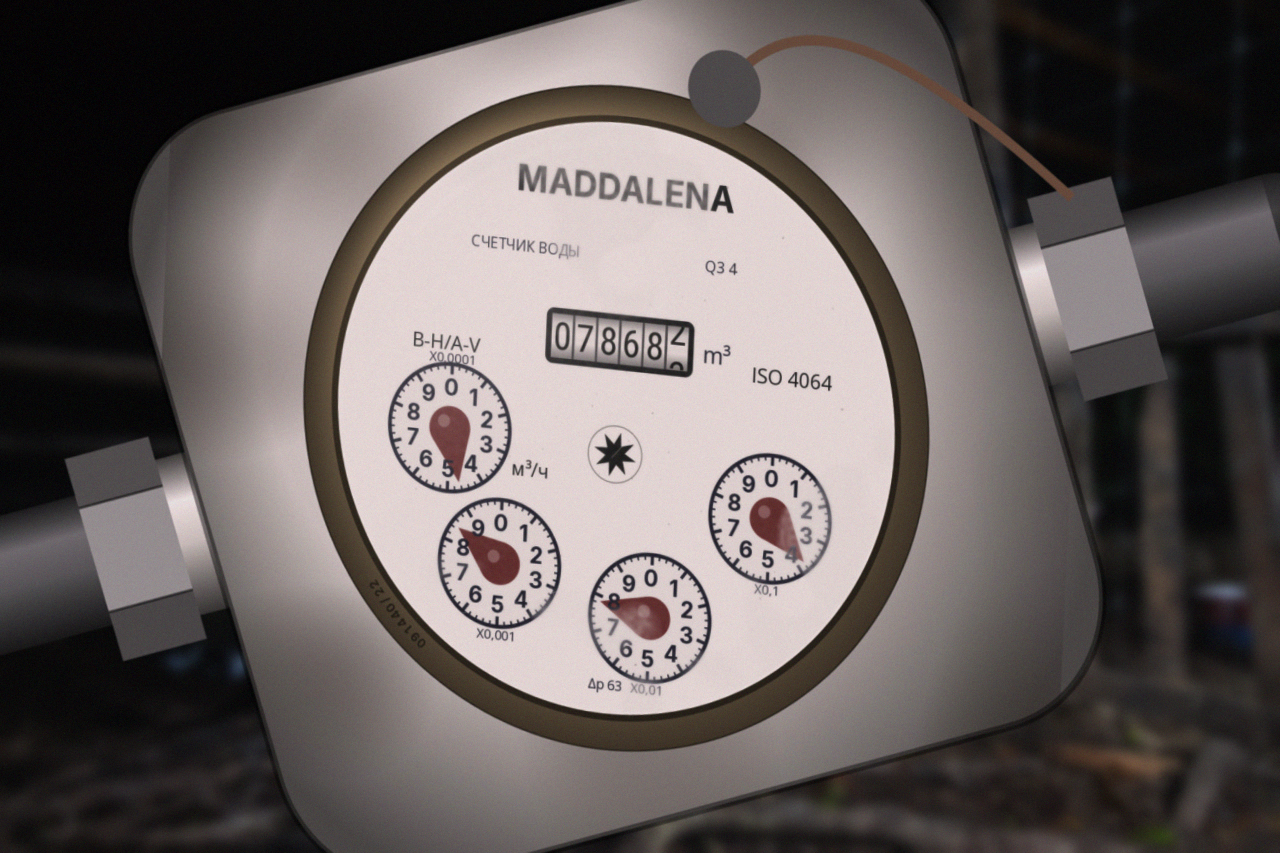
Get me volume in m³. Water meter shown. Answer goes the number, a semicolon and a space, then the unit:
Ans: 78682.3784; m³
